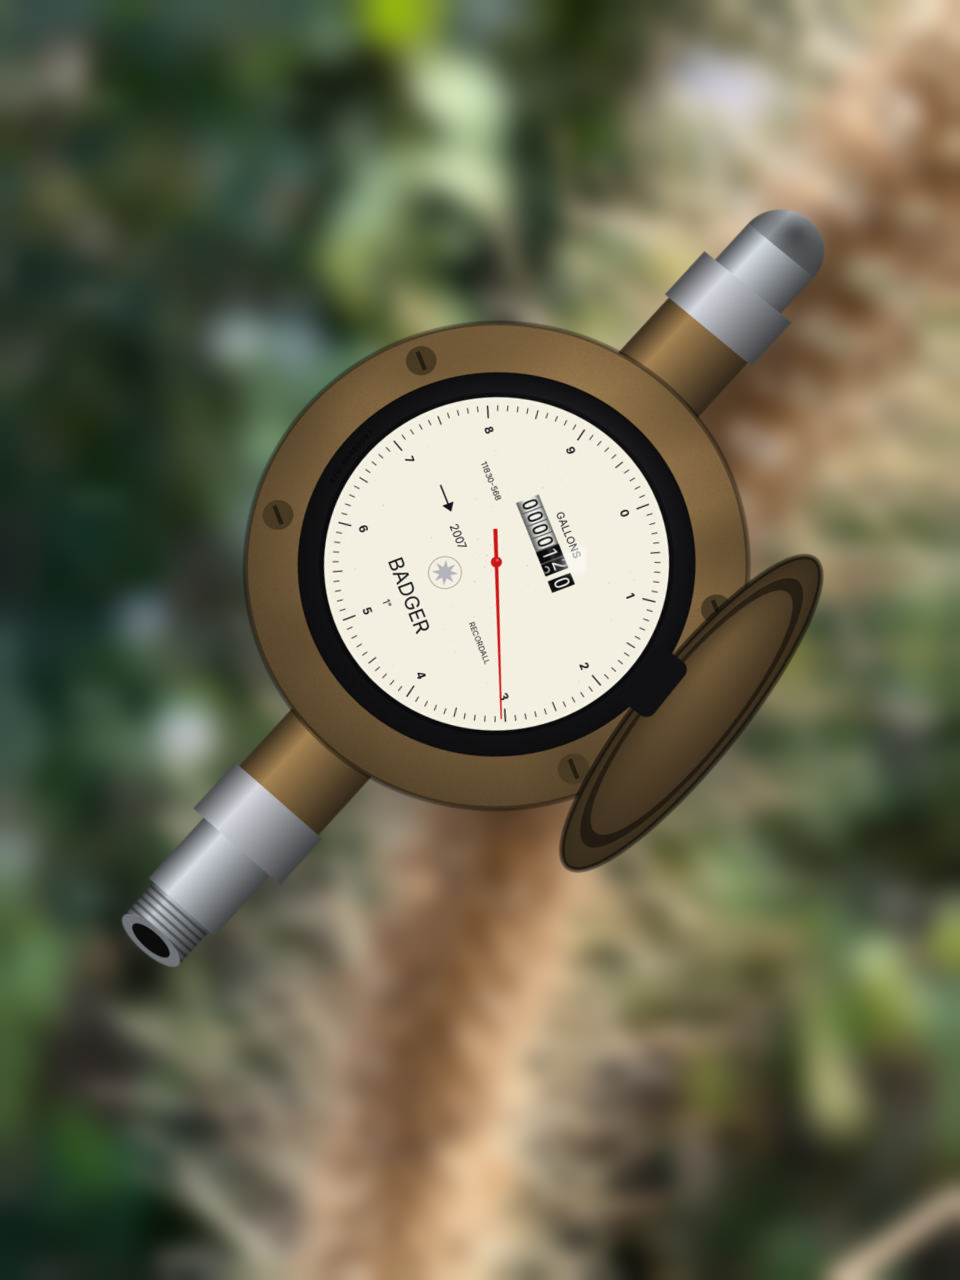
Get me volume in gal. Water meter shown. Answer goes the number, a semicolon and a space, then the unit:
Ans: 123.0; gal
